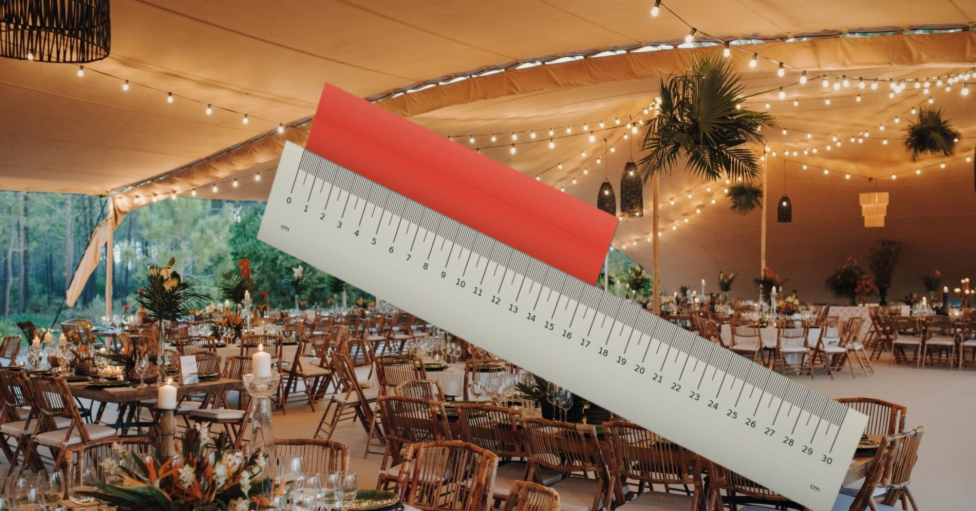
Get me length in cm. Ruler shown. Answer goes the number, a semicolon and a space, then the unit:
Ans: 16.5; cm
